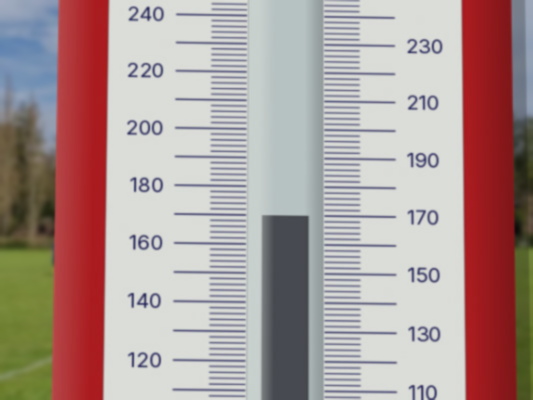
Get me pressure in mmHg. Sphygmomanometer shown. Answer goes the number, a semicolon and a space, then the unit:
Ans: 170; mmHg
